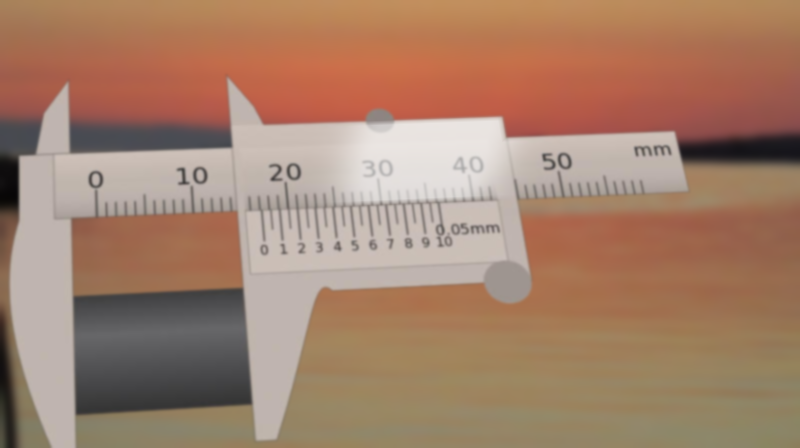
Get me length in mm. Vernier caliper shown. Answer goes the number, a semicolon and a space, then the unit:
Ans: 17.2; mm
